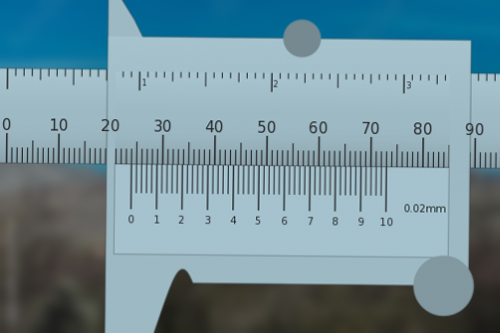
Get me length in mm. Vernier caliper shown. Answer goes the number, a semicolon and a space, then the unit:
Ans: 24.0; mm
